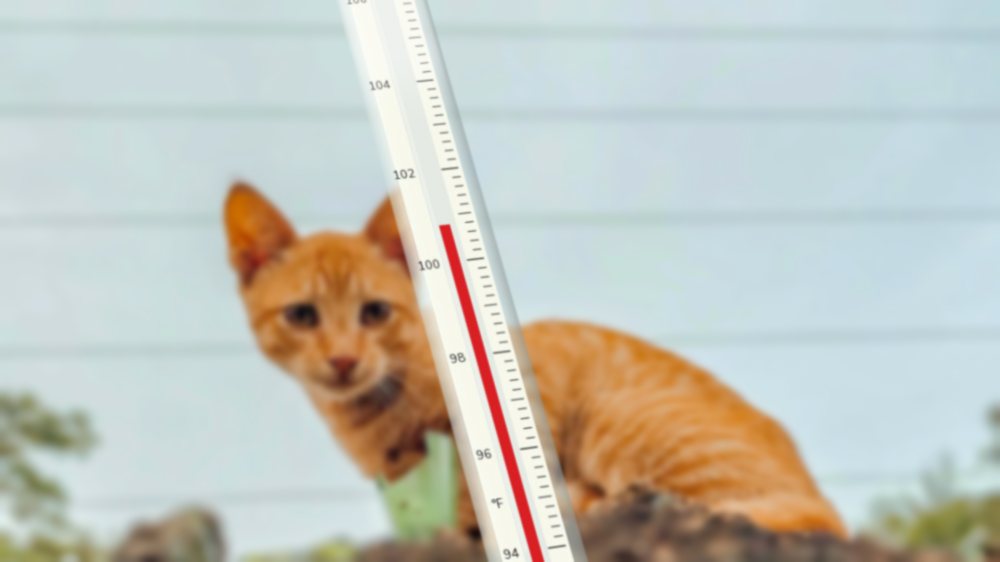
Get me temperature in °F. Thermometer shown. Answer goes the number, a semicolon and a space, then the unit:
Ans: 100.8; °F
